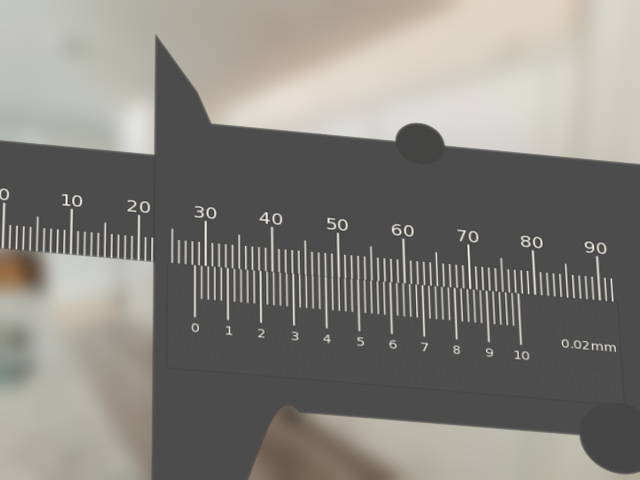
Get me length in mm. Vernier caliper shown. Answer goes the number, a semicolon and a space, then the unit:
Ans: 28.4; mm
